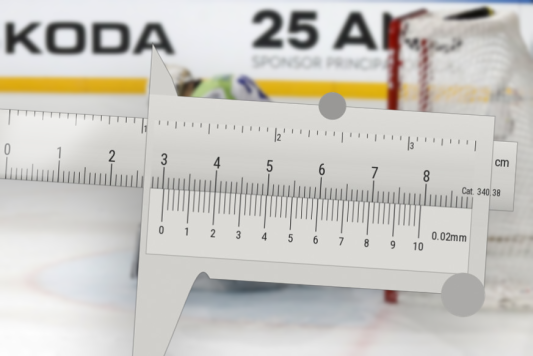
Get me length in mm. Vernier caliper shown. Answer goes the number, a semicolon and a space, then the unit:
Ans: 30.2; mm
